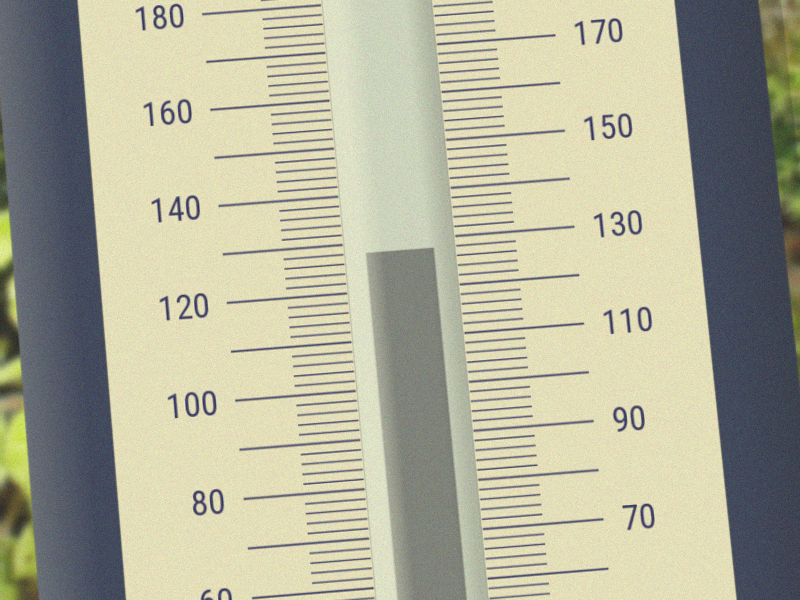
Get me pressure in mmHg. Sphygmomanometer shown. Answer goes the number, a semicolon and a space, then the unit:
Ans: 128; mmHg
